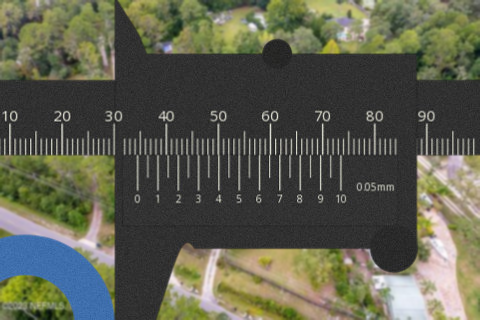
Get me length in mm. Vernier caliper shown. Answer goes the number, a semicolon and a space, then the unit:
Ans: 34.5; mm
